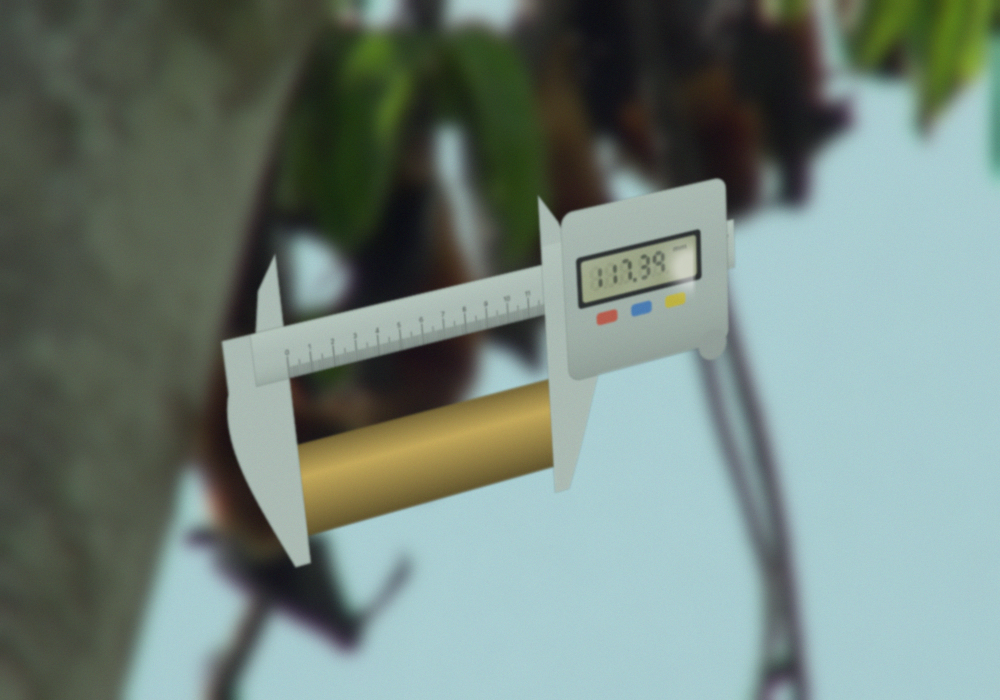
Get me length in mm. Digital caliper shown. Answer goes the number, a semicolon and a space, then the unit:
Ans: 117.39; mm
